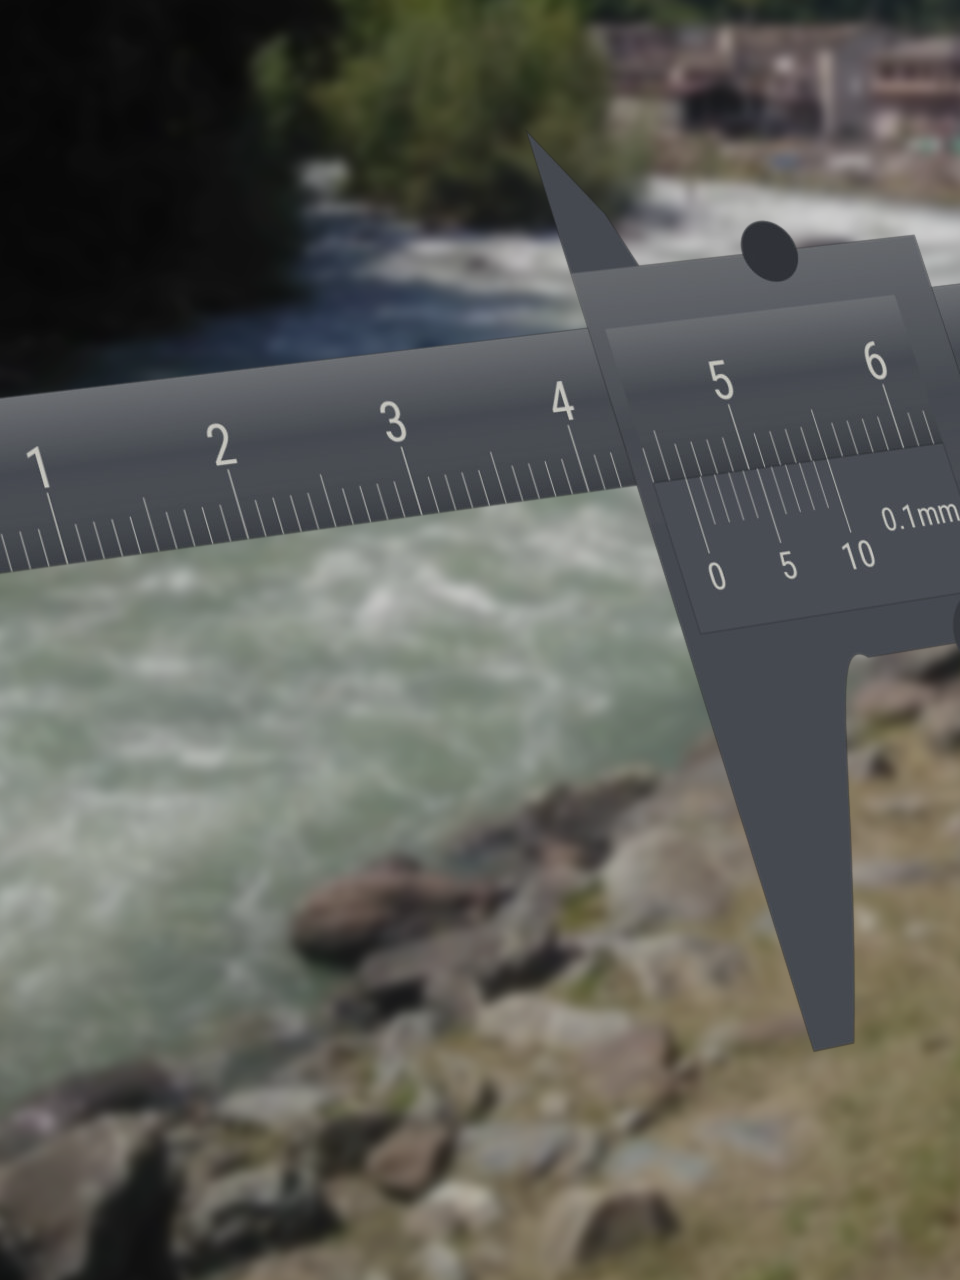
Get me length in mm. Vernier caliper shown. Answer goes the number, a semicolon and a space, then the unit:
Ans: 46.0; mm
